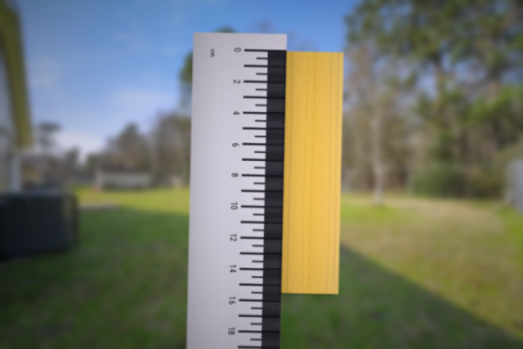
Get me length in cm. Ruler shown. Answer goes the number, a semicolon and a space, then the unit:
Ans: 15.5; cm
